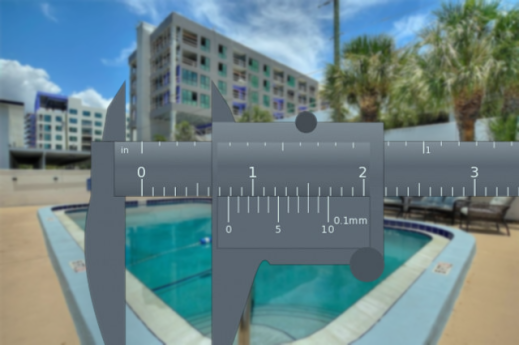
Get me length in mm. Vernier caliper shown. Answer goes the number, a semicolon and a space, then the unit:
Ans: 7.8; mm
